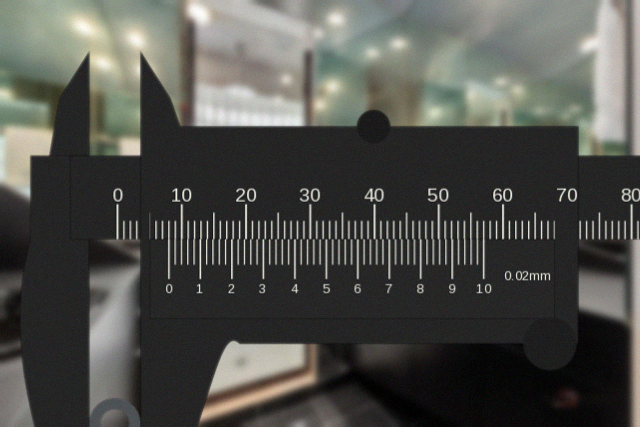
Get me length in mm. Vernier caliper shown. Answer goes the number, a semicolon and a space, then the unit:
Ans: 8.0; mm
